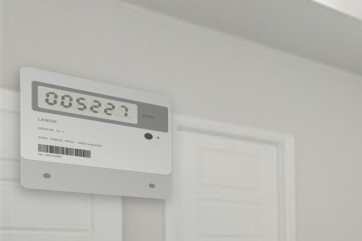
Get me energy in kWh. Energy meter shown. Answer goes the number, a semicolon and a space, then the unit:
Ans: 5227; kWh
